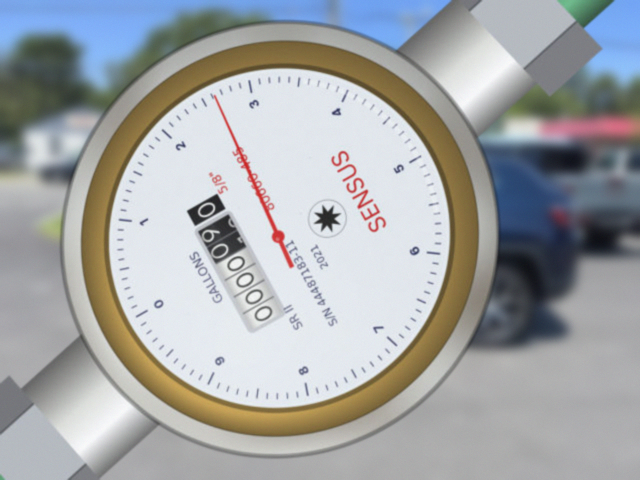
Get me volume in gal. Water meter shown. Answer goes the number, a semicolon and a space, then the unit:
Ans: 92.6; gal
